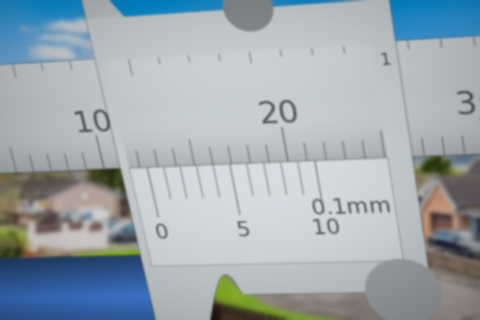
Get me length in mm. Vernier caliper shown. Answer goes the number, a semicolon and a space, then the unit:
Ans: 12.4; mm
